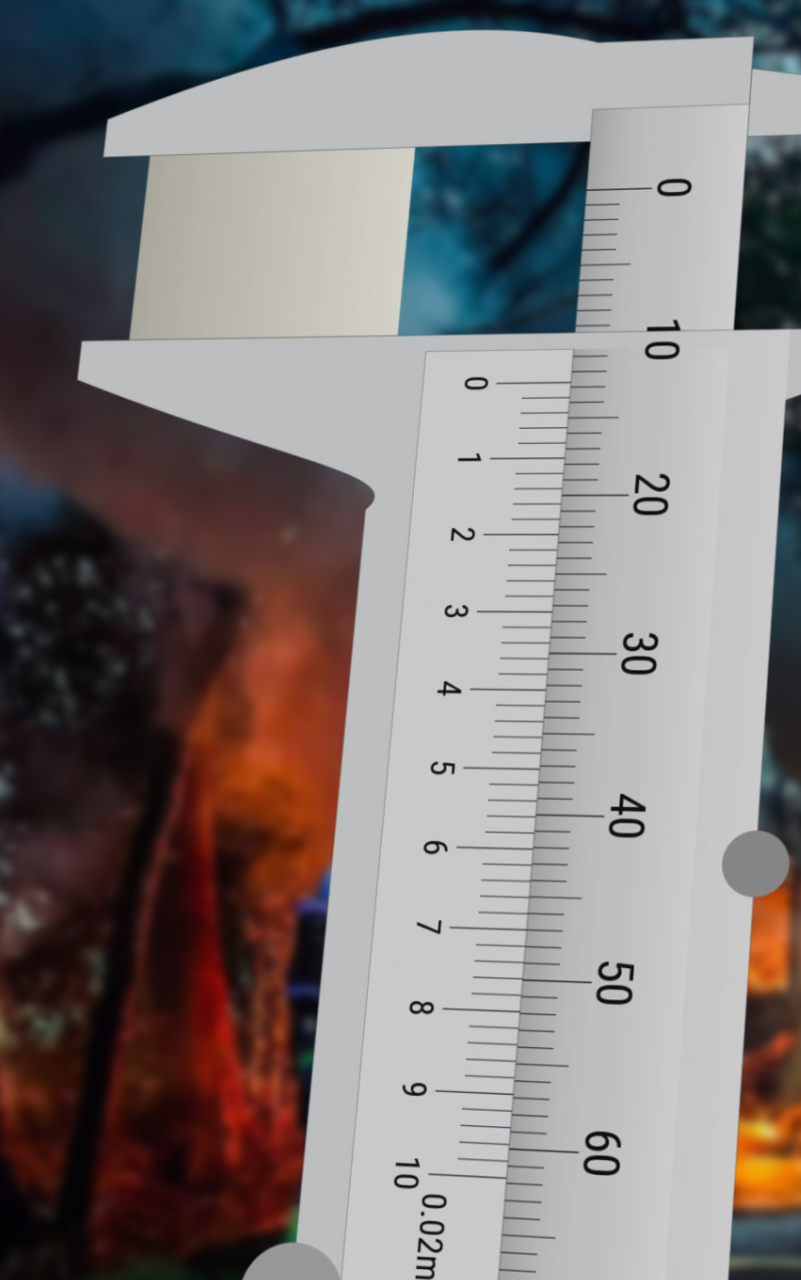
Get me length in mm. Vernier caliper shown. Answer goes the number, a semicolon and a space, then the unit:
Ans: 12.7; mm
